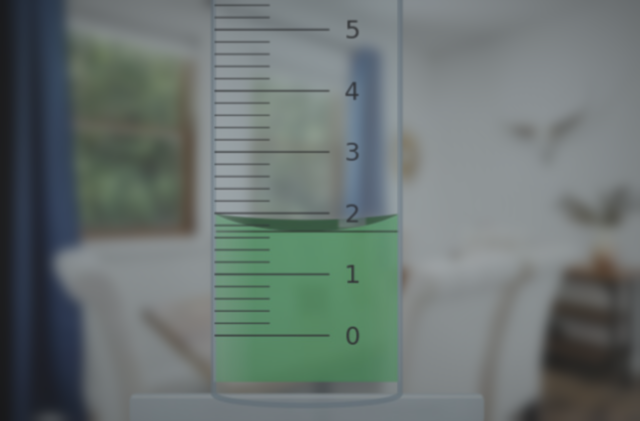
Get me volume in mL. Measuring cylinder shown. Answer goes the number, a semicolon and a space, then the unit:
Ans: 1.7; mL
